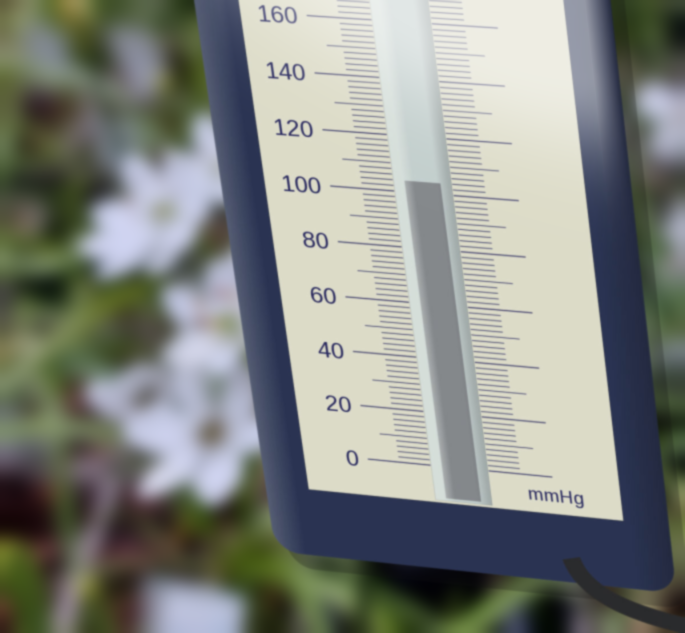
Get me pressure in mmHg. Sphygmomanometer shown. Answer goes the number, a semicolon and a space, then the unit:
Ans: 104; mmHg
